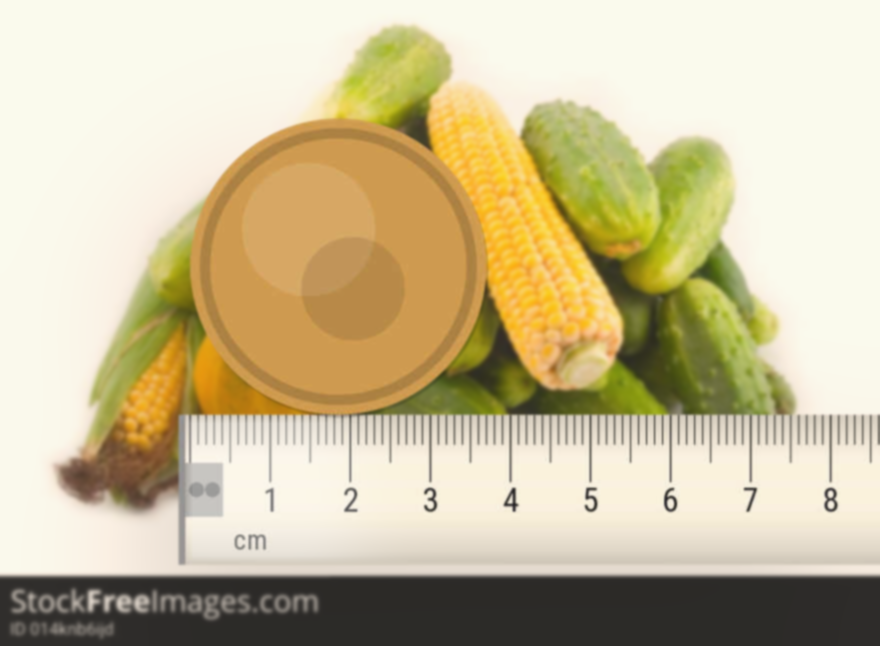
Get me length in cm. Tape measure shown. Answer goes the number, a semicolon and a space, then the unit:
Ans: 3.7; cm
